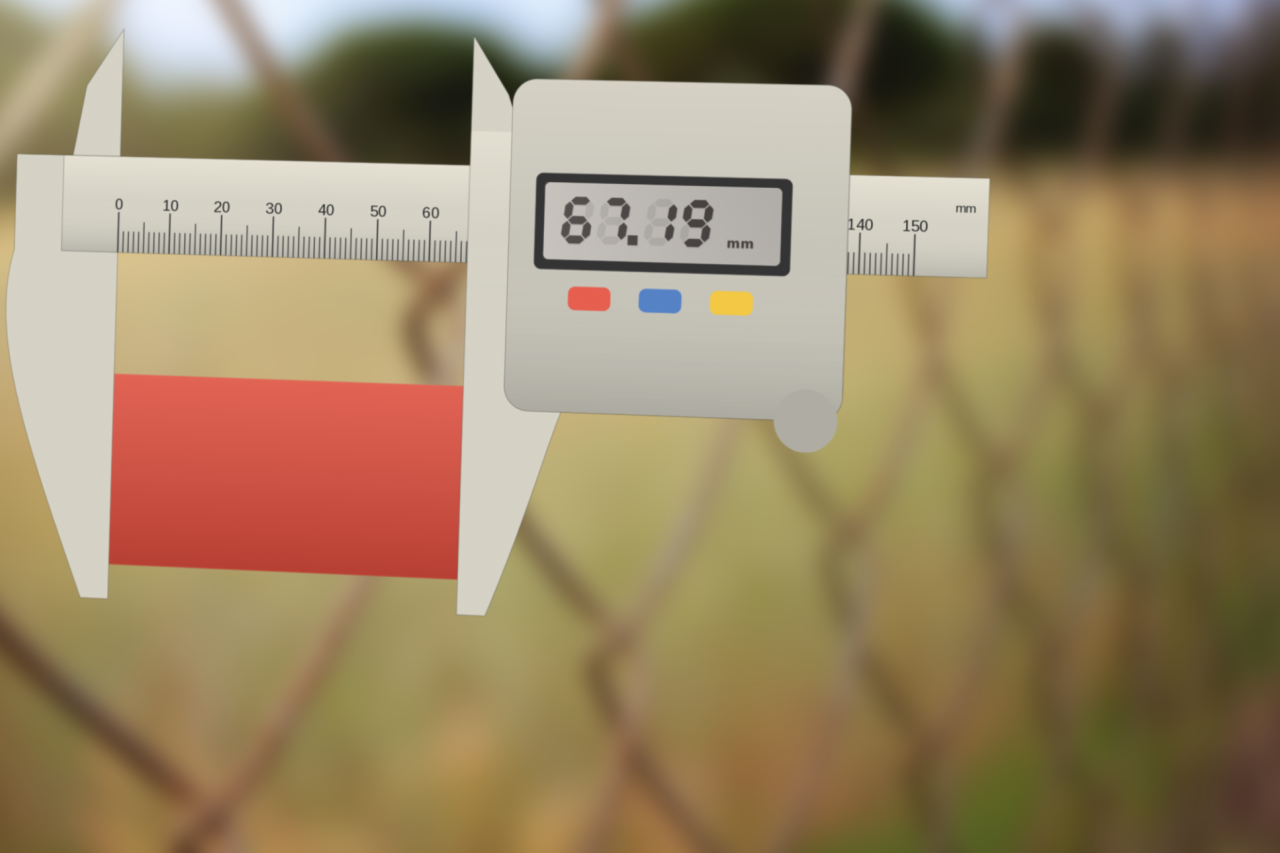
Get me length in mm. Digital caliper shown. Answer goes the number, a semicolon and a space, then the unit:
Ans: 67.19; mm
